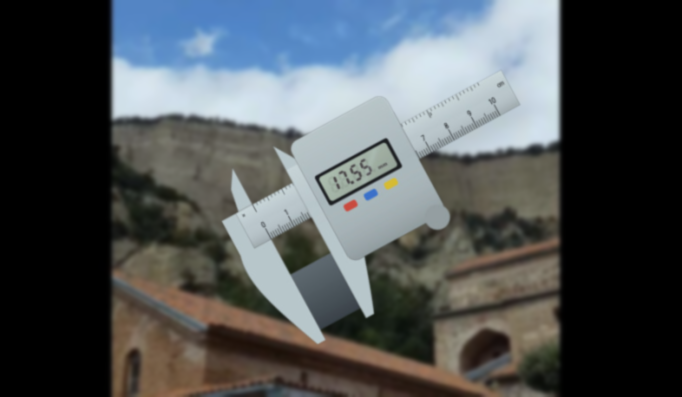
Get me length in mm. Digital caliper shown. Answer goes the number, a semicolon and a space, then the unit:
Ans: 17.55; mm
